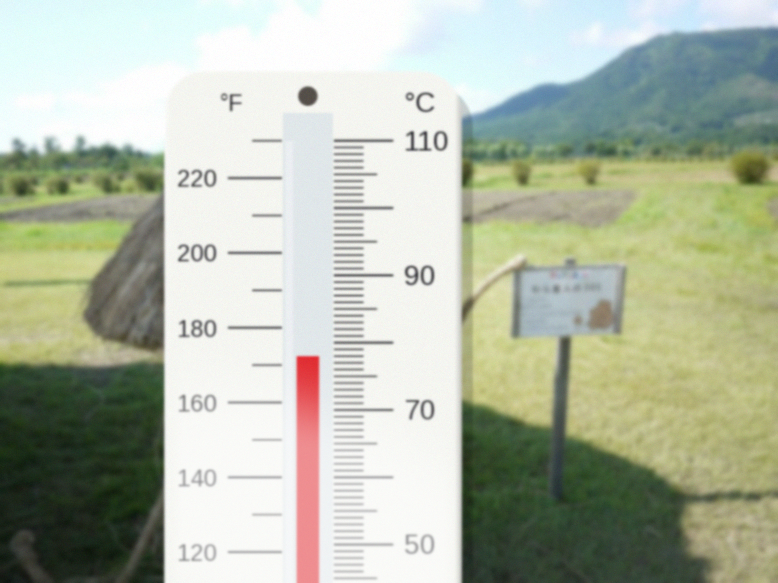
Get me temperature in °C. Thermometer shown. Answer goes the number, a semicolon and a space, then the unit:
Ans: 78; °C
